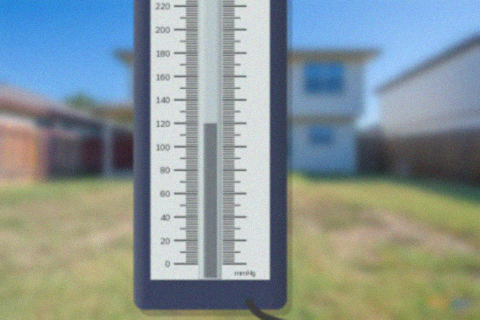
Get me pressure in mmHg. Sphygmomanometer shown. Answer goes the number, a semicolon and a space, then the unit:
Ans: 120; mmHg
